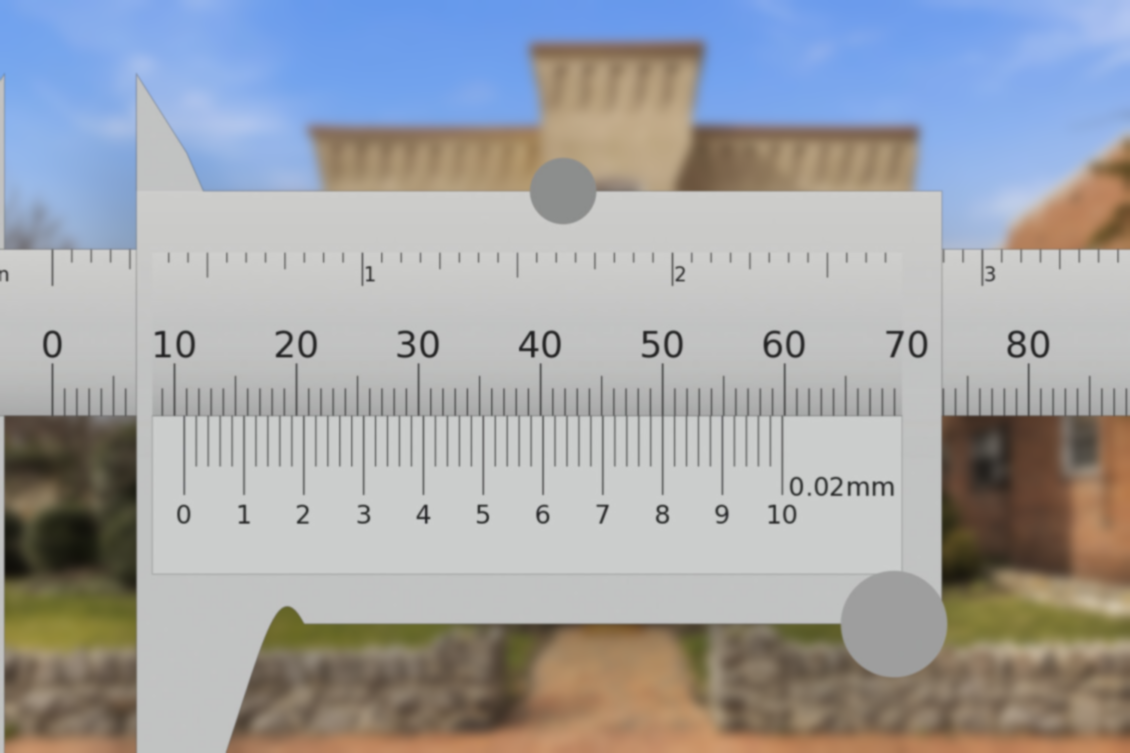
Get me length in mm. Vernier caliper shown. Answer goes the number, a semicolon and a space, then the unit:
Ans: 10.8; mm
